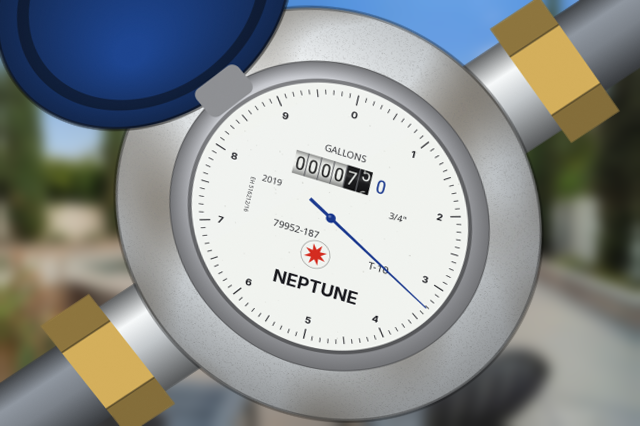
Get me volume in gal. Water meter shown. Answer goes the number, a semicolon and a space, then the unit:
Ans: 753.3; gal
